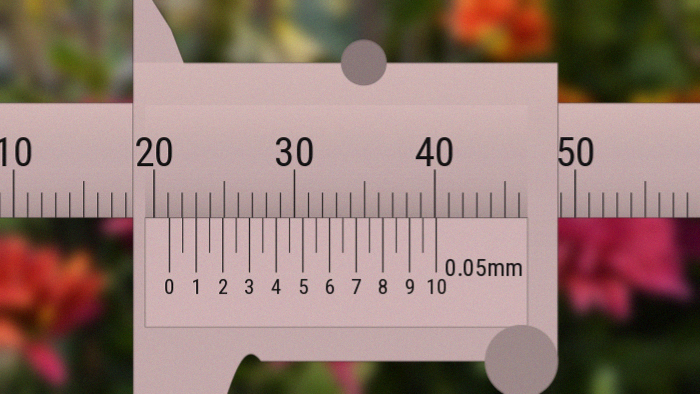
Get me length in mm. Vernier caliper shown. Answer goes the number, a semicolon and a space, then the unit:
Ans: 21.1; mm
